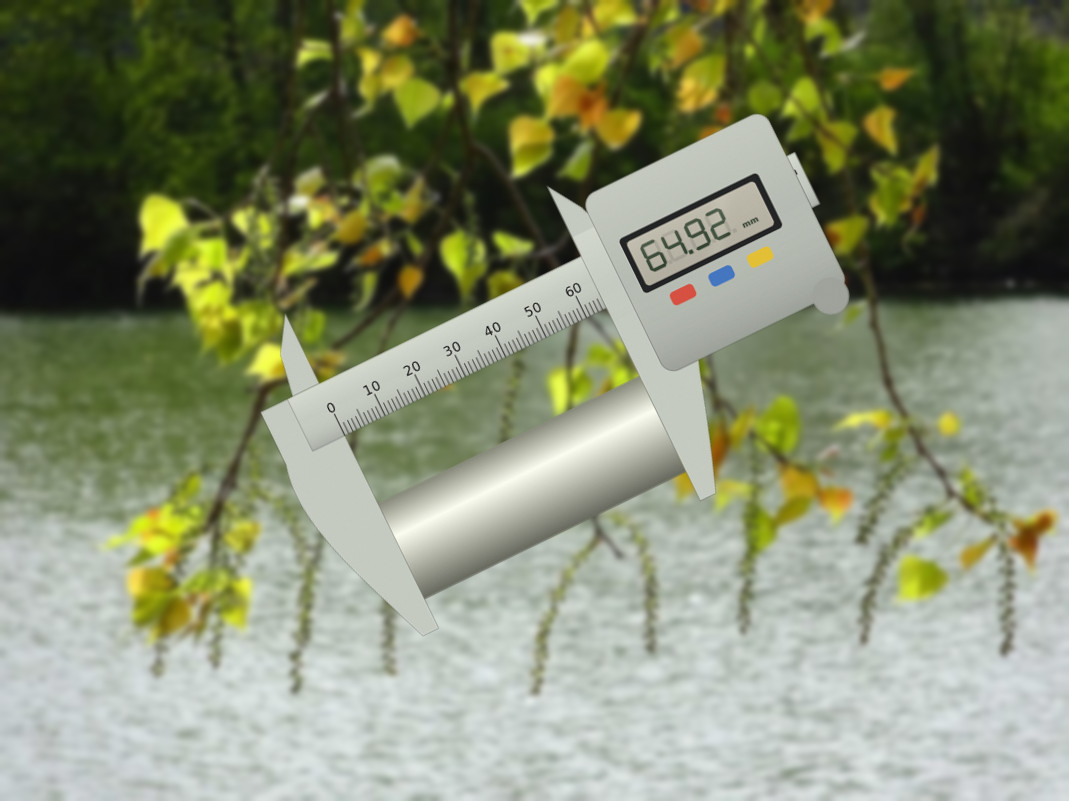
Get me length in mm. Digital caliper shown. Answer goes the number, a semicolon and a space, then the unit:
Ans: 64.92; mm
